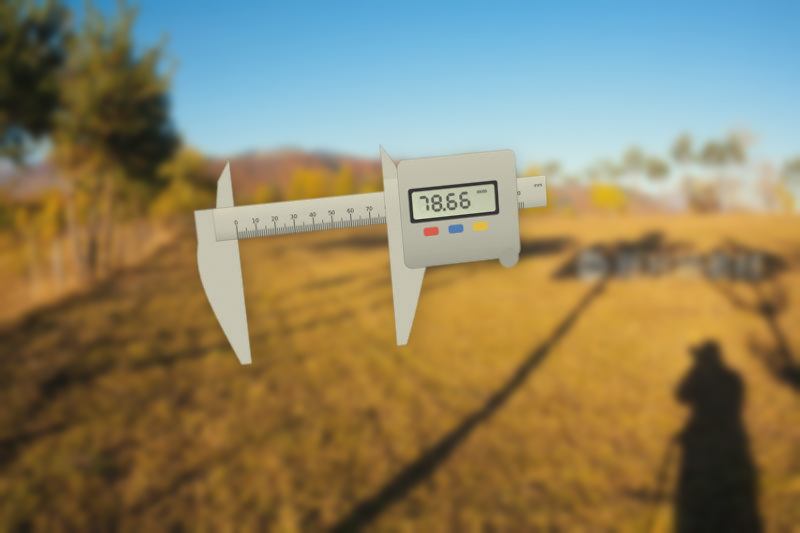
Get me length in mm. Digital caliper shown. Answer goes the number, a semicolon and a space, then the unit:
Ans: 78.66; mm
